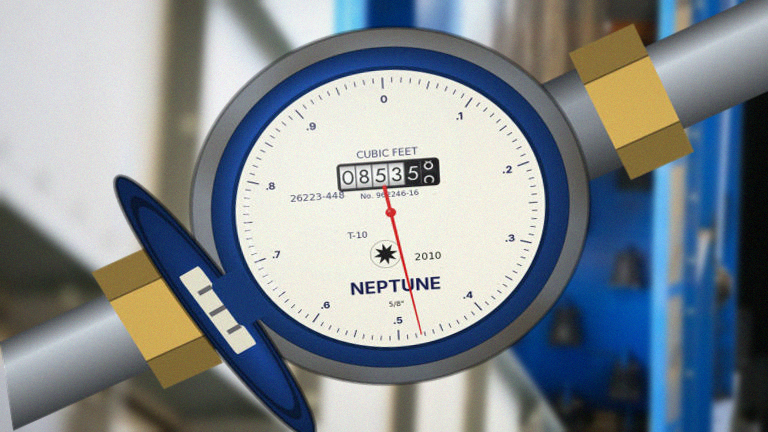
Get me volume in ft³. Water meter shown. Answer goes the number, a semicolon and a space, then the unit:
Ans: 85358.47; ft³
